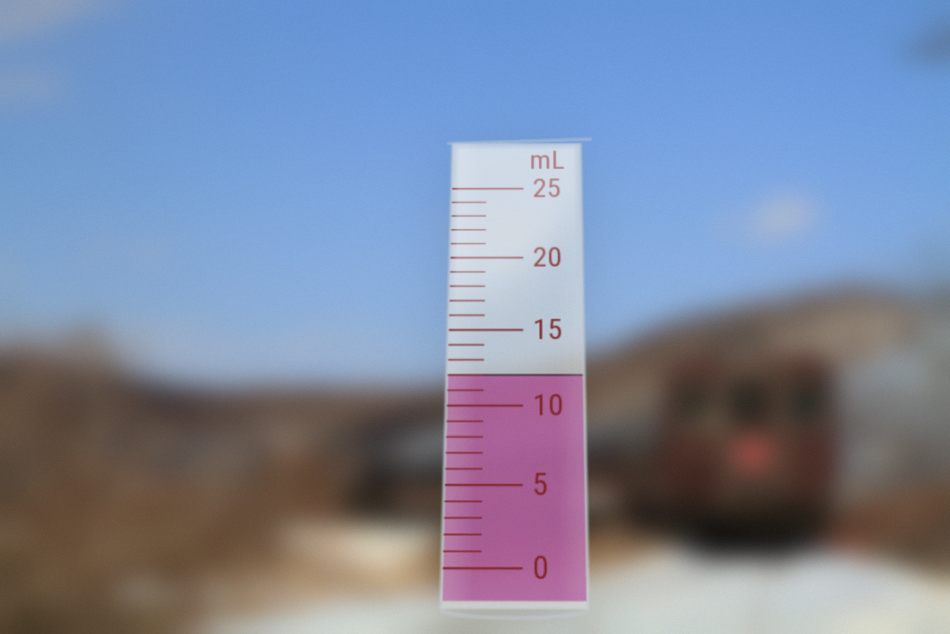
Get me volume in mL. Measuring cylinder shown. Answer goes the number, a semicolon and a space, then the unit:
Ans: 12; mL
